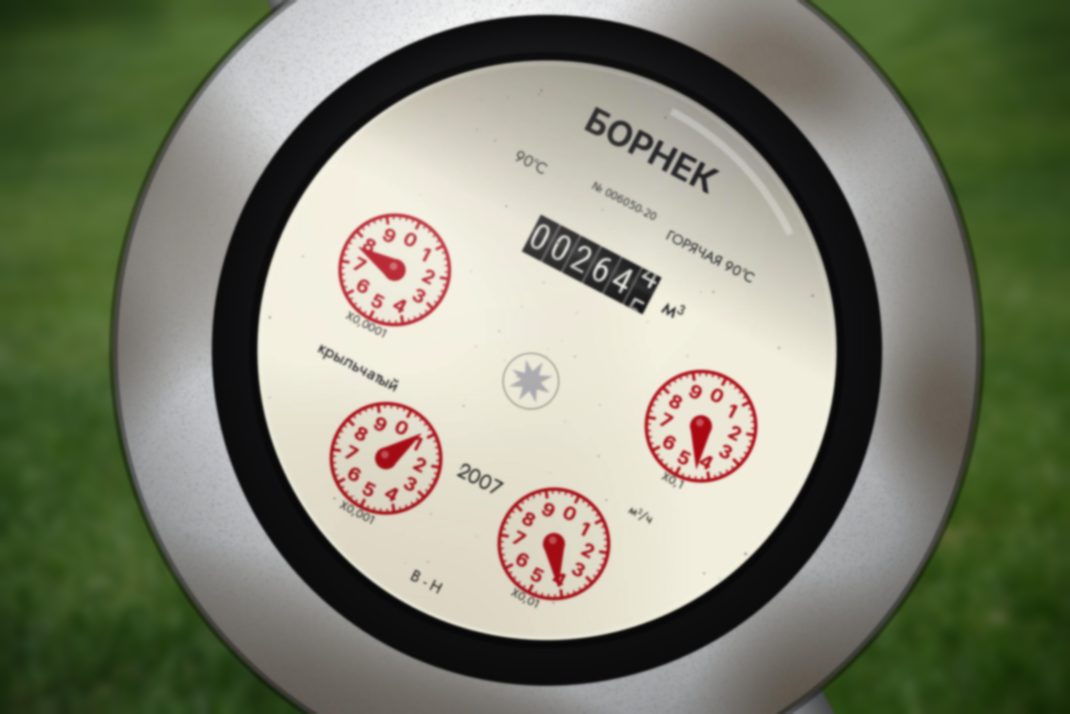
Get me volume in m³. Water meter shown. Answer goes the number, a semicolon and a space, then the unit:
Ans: 2644.4407; m³
